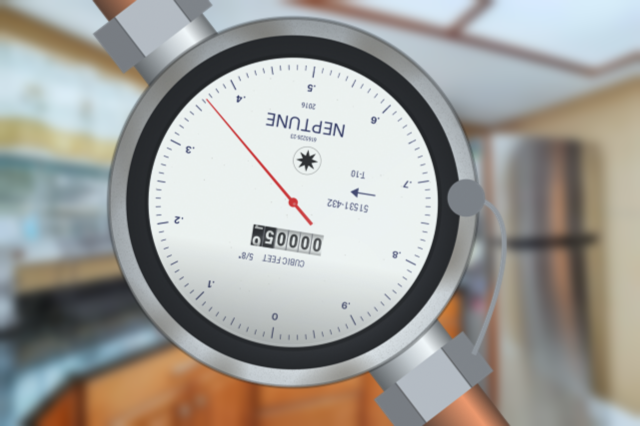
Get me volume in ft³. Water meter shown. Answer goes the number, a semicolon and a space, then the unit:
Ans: 56.36; ft³
